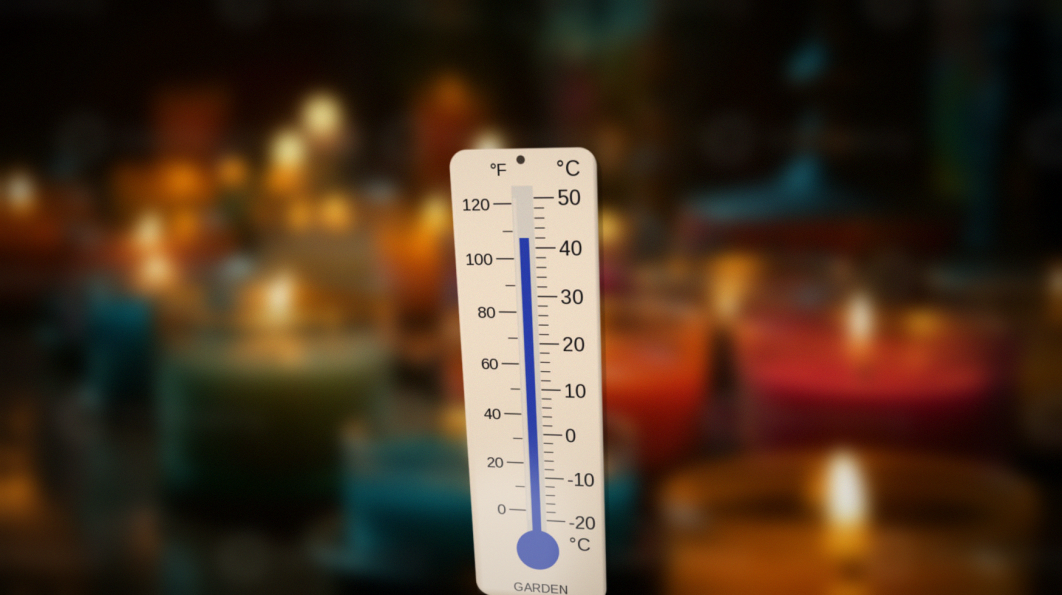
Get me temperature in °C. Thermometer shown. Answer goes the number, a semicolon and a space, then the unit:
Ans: 42; °C
